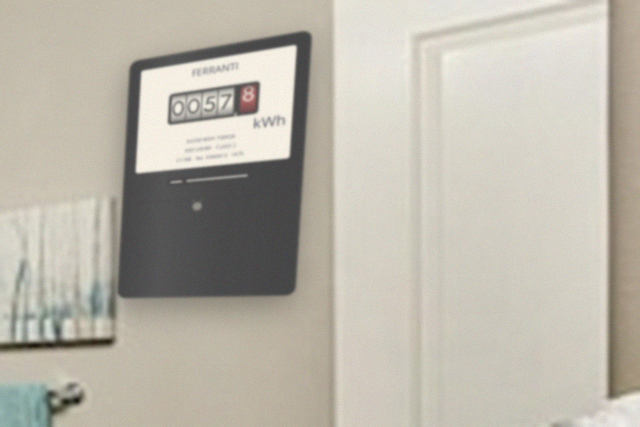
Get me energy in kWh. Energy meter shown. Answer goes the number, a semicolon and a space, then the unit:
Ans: 57.8; kWh
